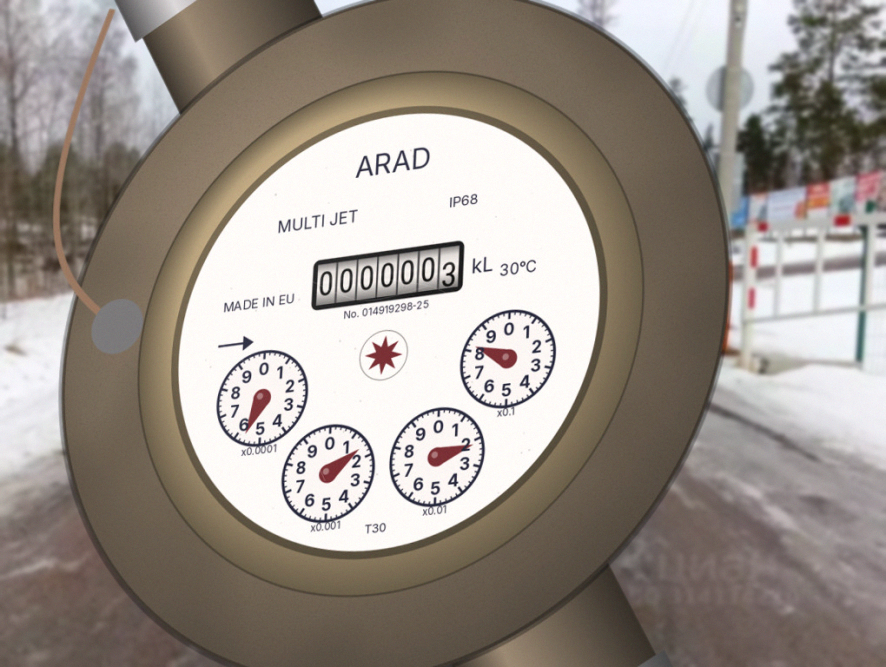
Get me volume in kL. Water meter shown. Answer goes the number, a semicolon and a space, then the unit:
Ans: 2.8215; kL
